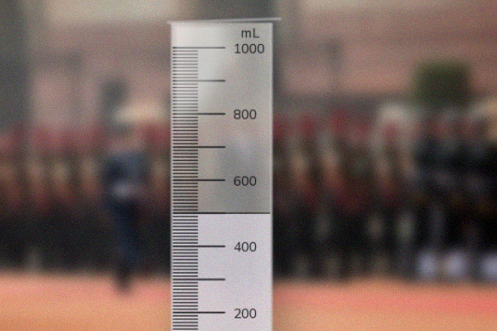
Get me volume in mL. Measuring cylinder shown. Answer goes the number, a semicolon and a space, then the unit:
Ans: 500; mL
